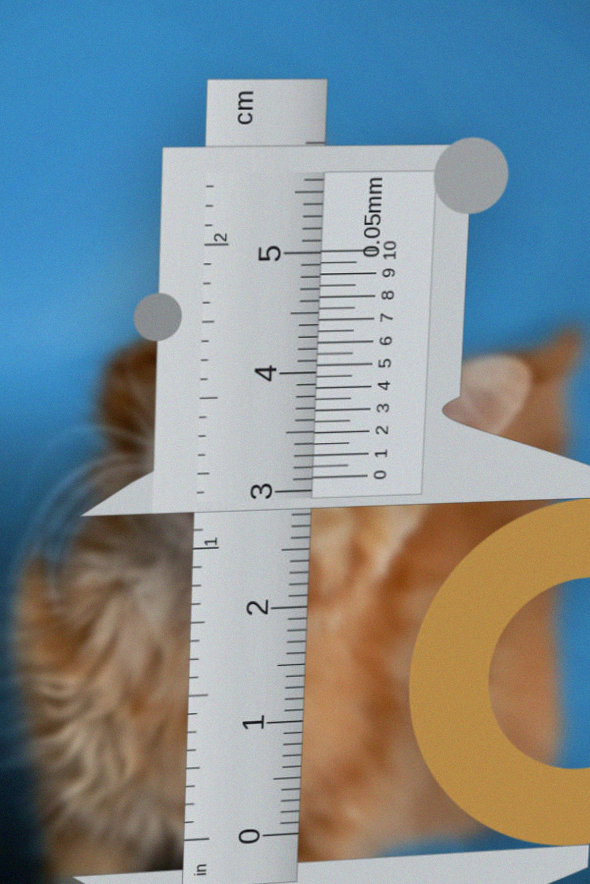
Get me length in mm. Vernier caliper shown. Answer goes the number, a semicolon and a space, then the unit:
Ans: 31.1; mm
